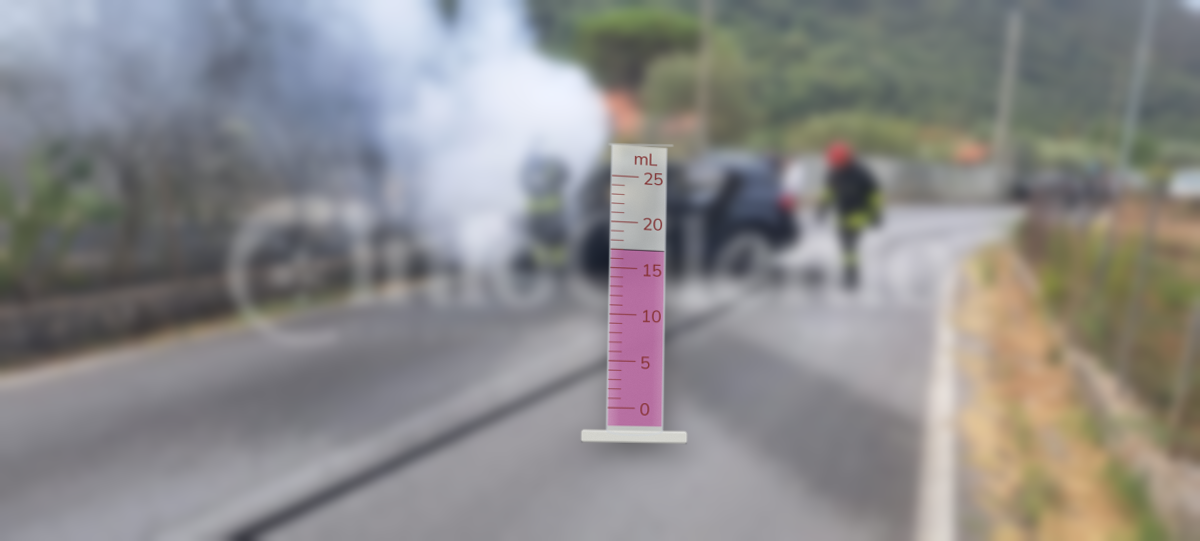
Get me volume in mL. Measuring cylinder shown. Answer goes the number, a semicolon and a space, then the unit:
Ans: 17; mL
